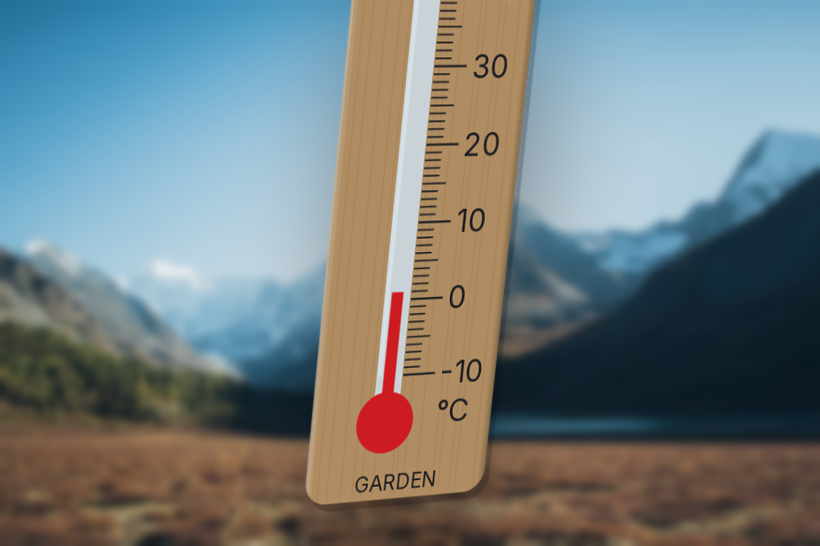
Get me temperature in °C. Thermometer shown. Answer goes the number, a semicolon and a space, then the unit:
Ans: 1; °C
